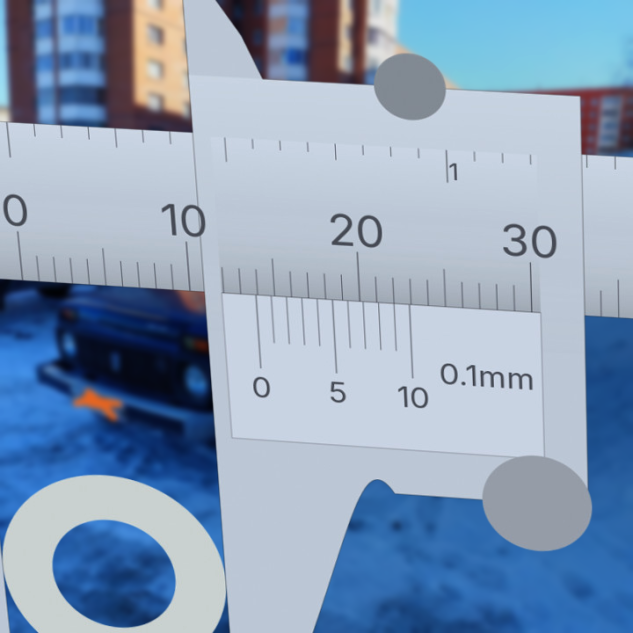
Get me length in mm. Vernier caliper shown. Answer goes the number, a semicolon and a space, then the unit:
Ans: 13.9; mm
